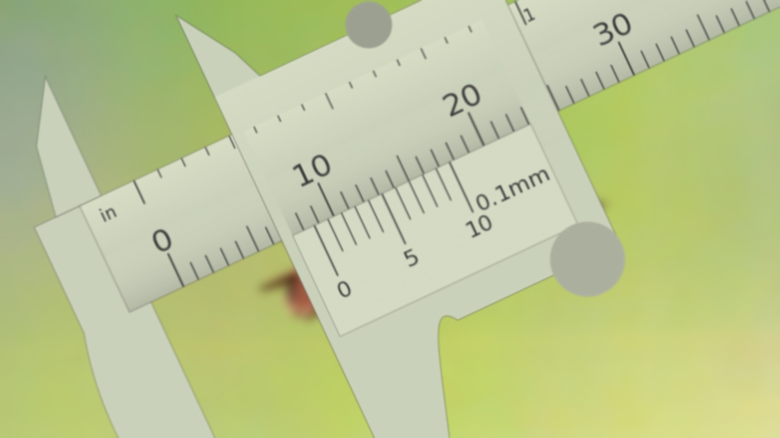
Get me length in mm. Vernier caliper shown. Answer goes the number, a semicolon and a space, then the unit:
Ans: 8.7; mm
